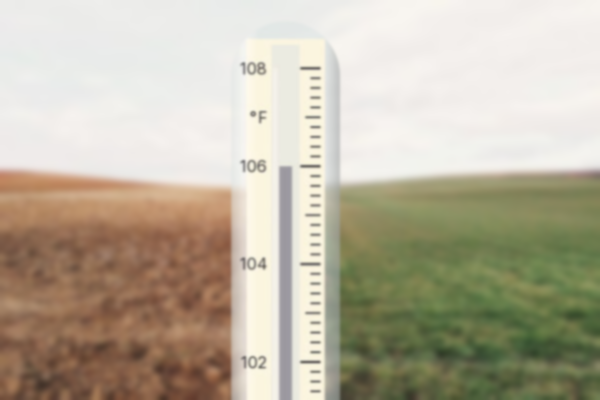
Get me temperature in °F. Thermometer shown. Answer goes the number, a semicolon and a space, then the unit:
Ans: 106; °F
